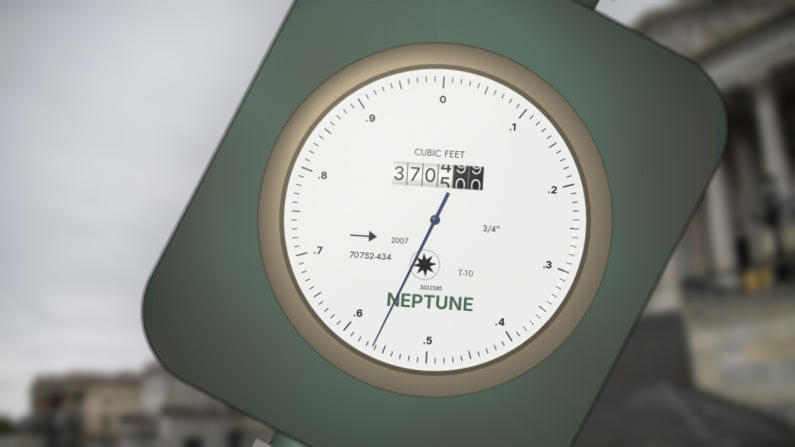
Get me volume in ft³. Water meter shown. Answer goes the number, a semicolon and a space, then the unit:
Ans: 370499.56; ft³
